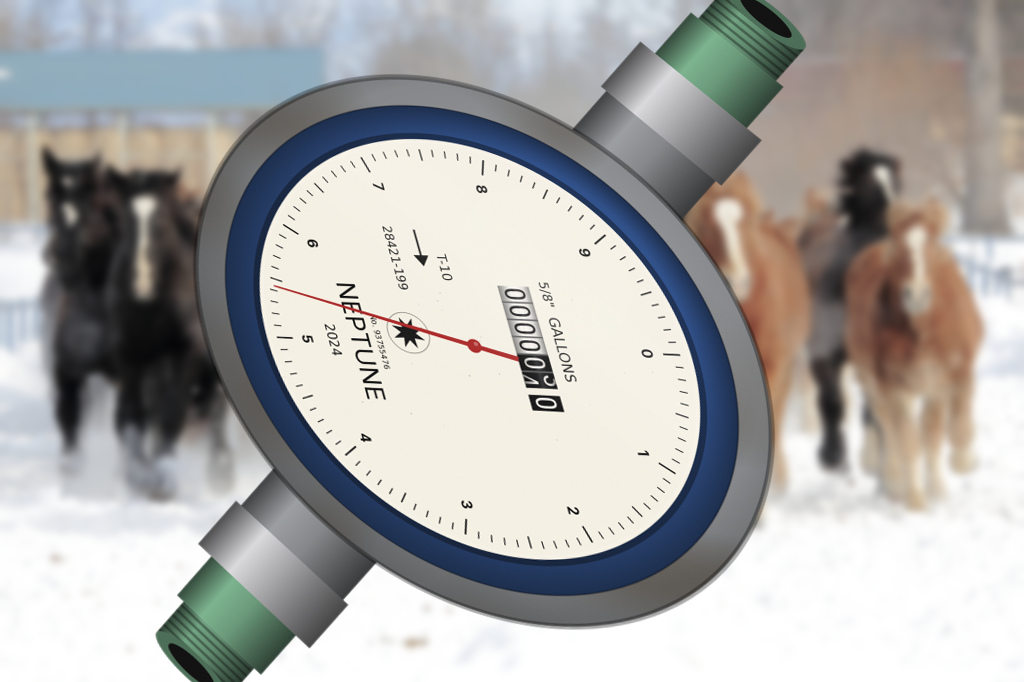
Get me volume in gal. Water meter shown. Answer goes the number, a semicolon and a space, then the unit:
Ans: 35.4; gal
